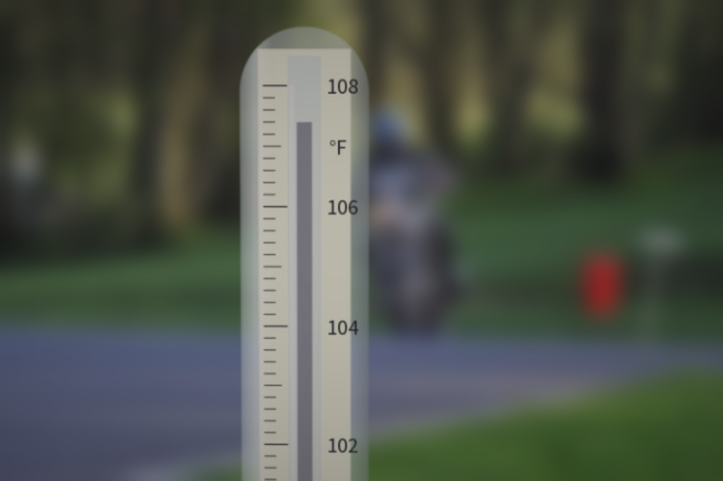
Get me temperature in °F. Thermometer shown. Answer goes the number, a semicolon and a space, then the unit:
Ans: 107.4; °F
